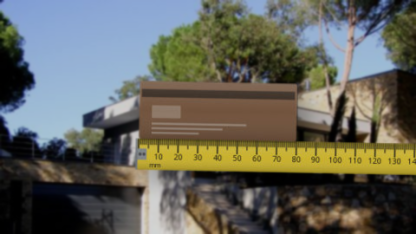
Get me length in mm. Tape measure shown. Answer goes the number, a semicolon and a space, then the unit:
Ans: 80; mm
